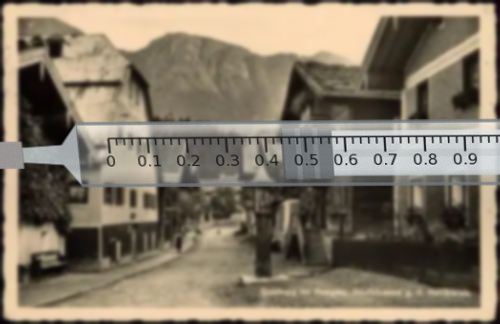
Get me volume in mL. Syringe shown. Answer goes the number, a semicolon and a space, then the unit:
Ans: 0.44; mL
